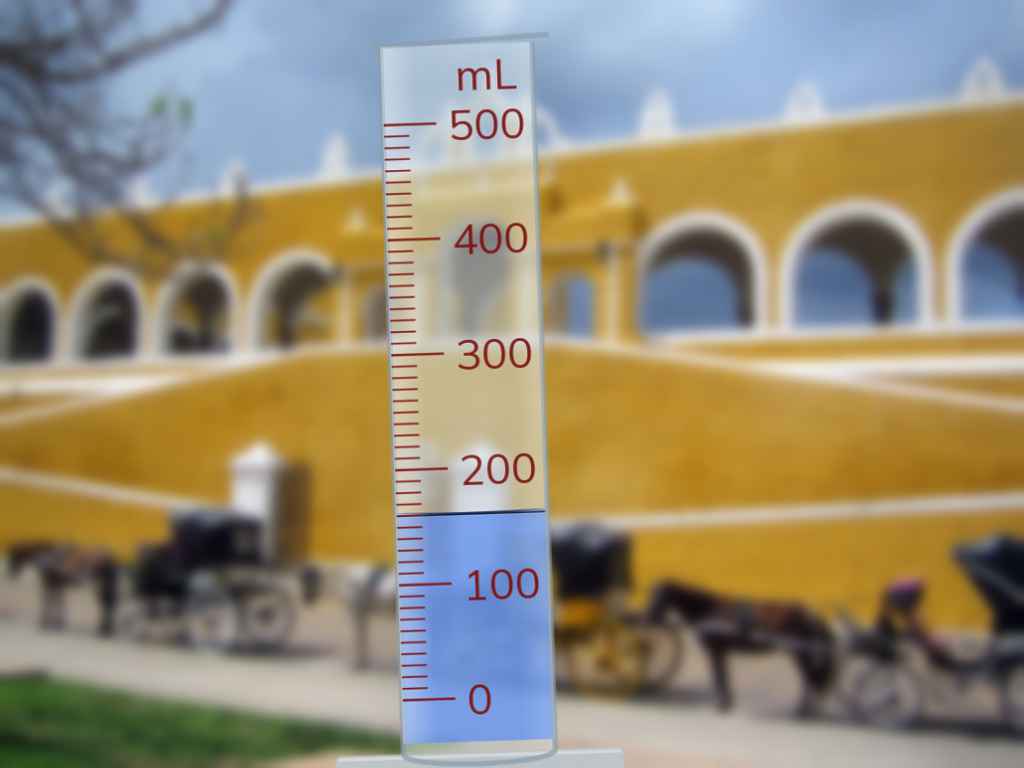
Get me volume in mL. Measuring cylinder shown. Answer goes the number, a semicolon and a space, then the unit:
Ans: 160; mL
